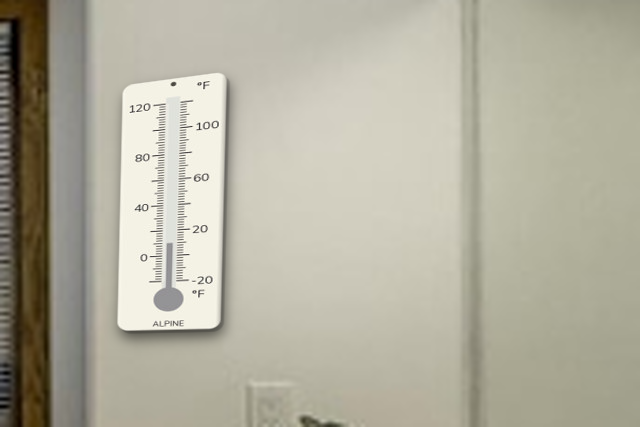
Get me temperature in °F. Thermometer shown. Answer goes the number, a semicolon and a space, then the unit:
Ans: 10; °F
